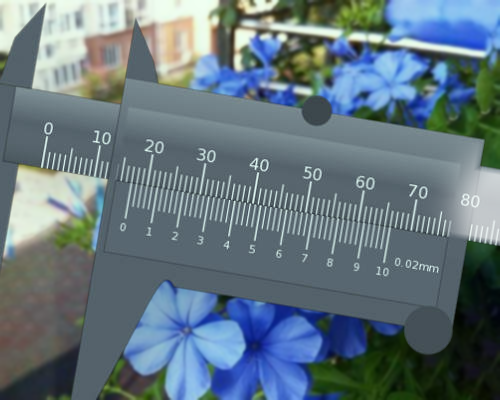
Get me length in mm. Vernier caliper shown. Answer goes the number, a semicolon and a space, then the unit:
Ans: 17.0; mm
